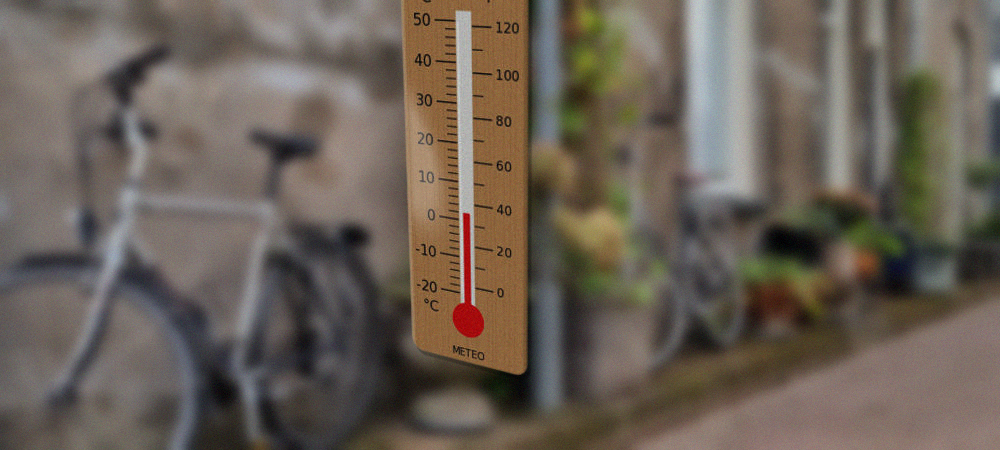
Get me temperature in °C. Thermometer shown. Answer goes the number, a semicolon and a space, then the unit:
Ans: 2; °C
